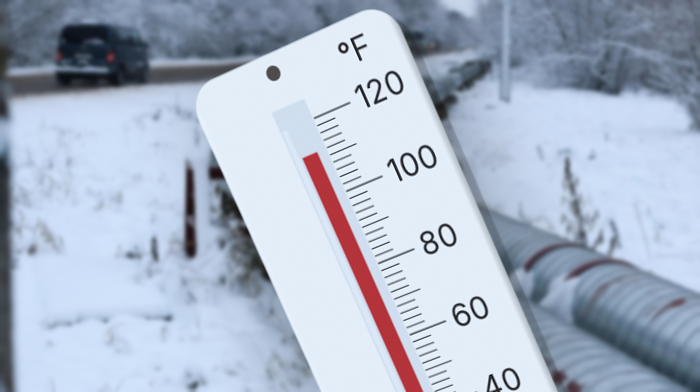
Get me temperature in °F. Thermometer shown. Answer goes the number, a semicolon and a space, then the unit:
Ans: 112; °F
